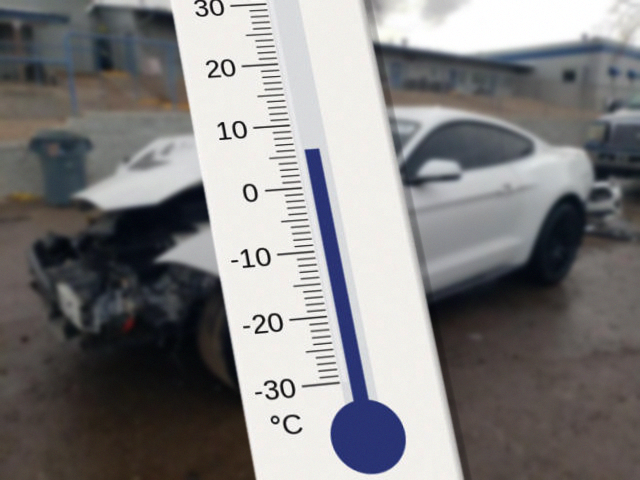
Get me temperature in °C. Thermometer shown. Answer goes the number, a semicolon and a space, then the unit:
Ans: 6; °C
